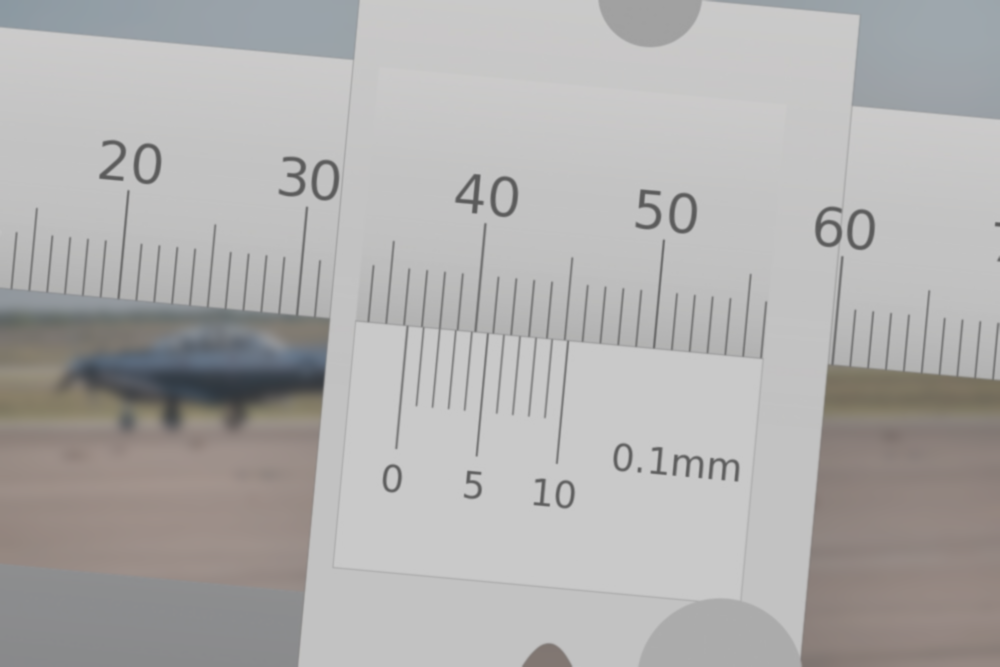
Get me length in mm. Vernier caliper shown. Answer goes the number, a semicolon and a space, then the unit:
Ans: 36.2; mm
